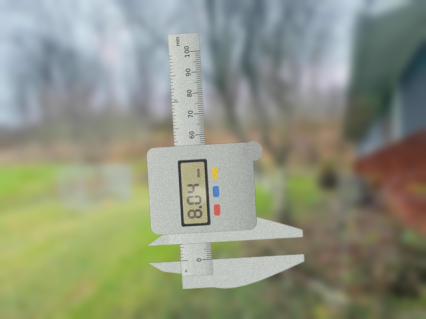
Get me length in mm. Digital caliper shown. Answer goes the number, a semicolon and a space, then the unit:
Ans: 8.04; mm
